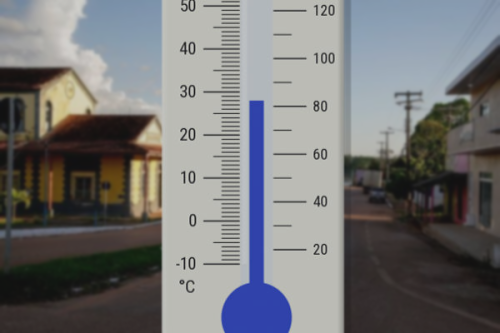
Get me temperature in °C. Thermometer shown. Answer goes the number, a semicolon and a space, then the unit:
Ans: 28; °C
